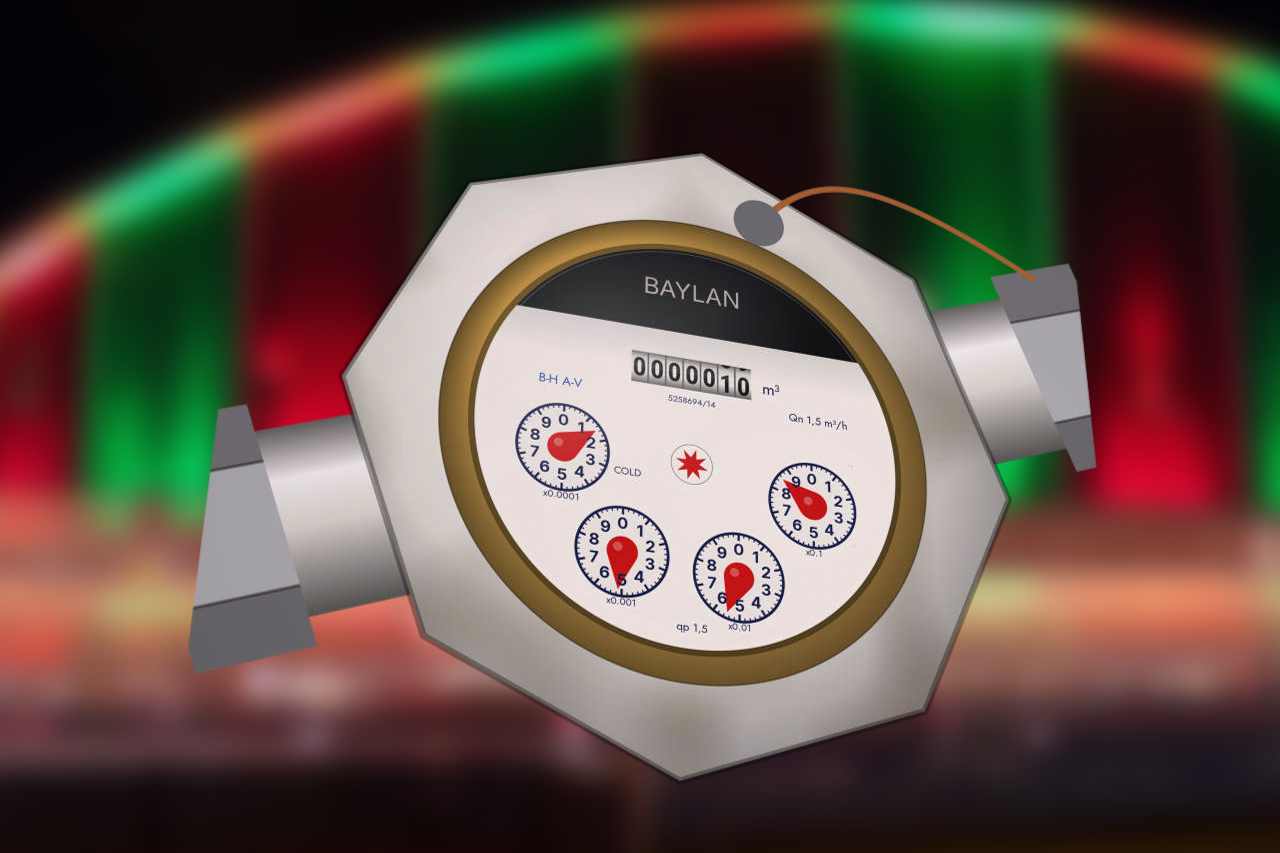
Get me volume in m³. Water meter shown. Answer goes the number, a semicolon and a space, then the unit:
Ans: 9.8551; m³
